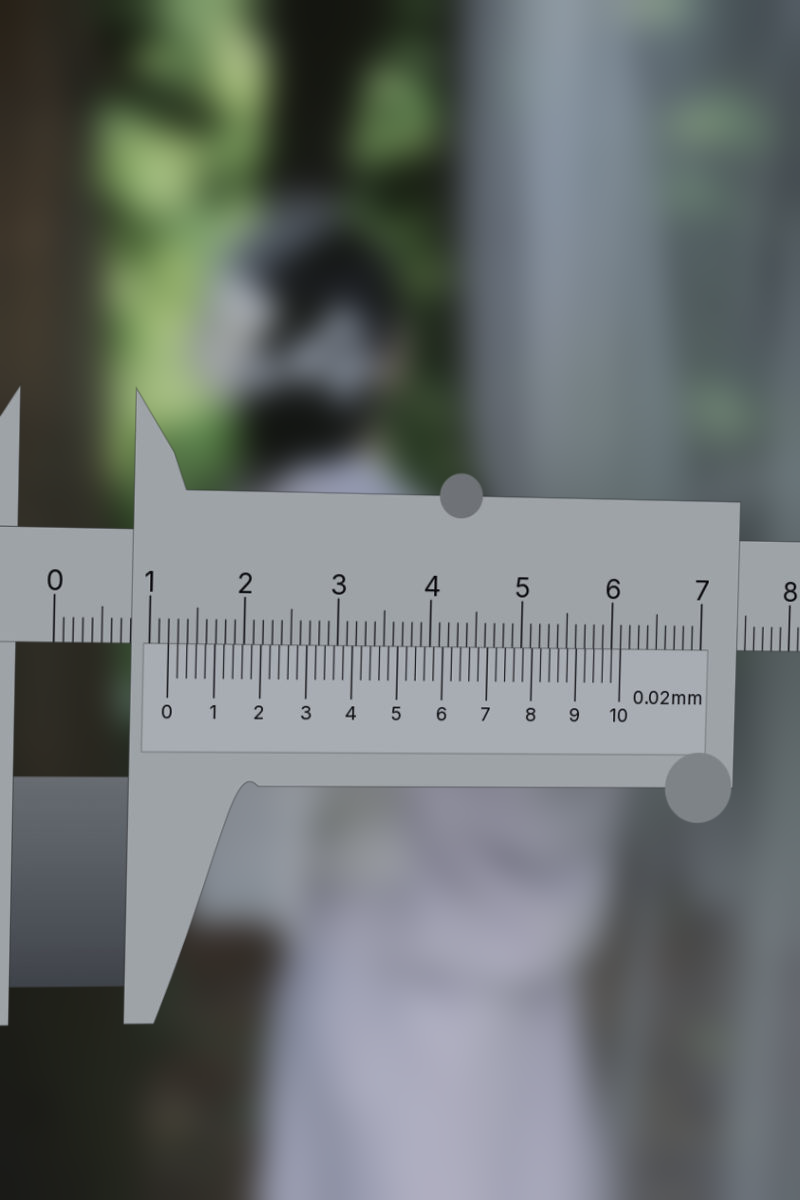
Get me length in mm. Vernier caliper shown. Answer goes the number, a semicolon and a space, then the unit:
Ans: 12.0; mm
